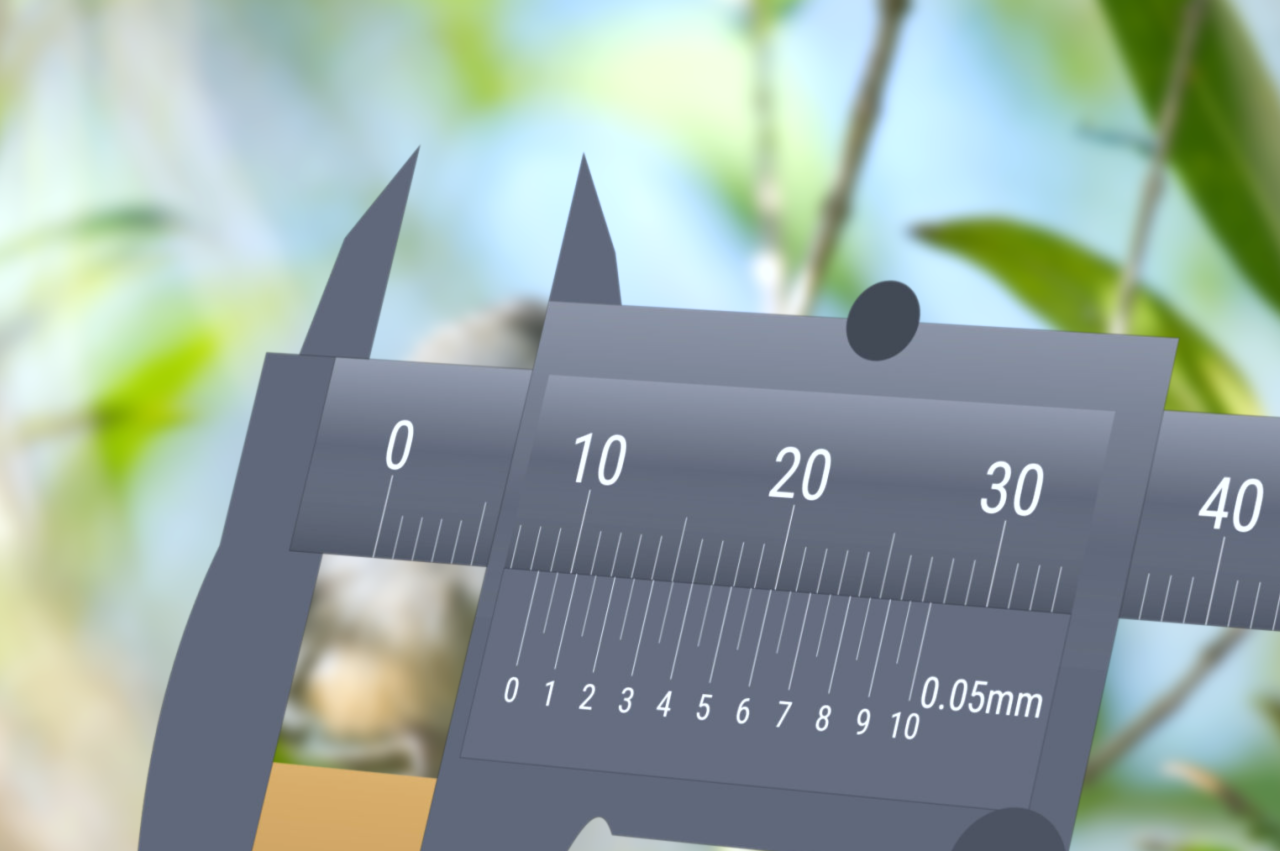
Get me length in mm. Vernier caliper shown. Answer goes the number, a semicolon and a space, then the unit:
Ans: 8.4; mm
